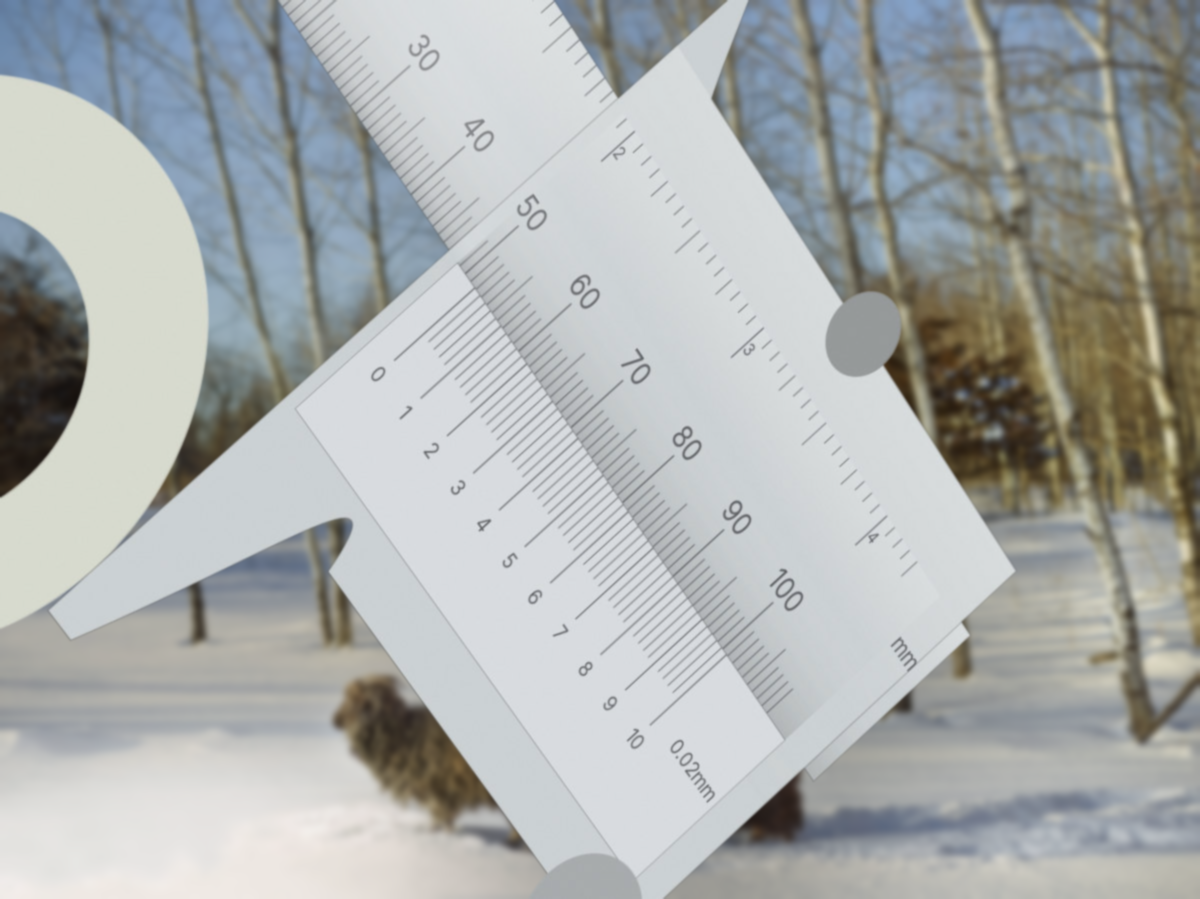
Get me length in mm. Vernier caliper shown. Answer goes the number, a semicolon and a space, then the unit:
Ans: 51.8; mm
